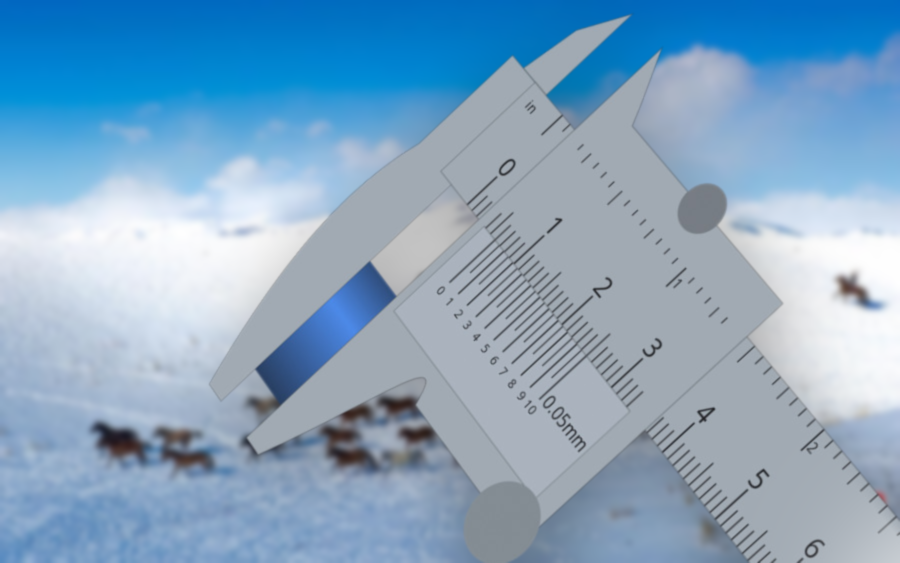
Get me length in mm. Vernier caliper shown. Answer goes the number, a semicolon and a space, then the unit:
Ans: 6.0; mm
